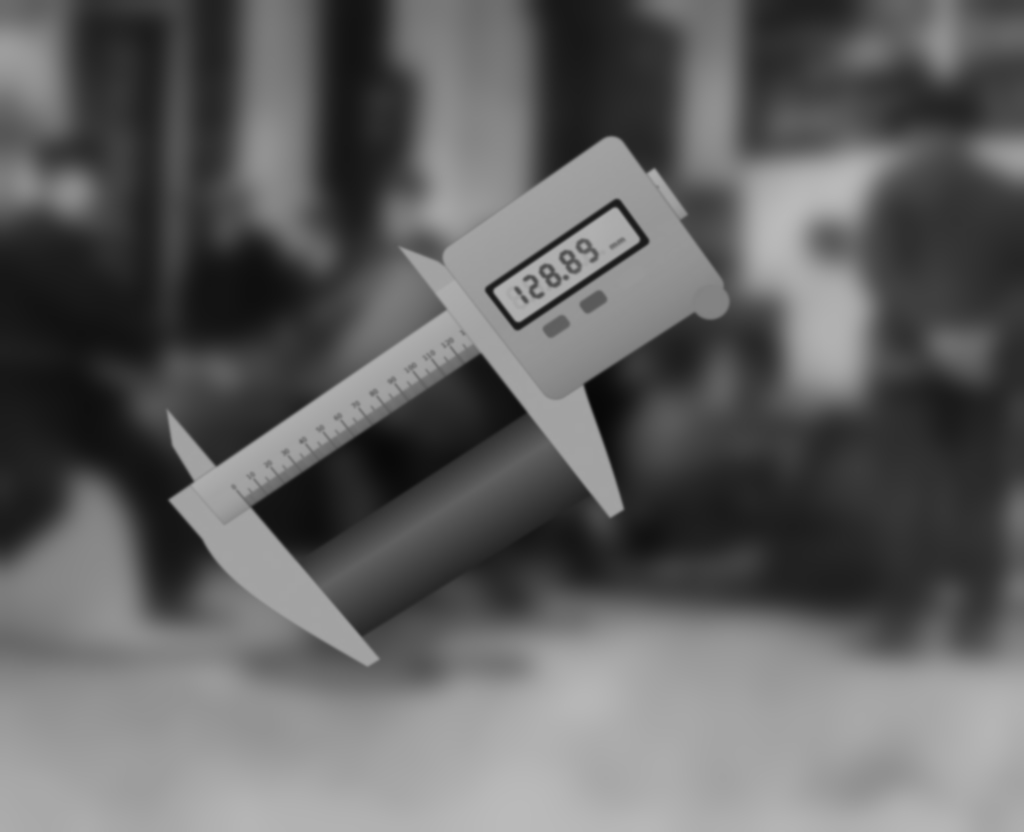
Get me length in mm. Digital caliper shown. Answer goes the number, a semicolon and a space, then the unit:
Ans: 128.89; mm
